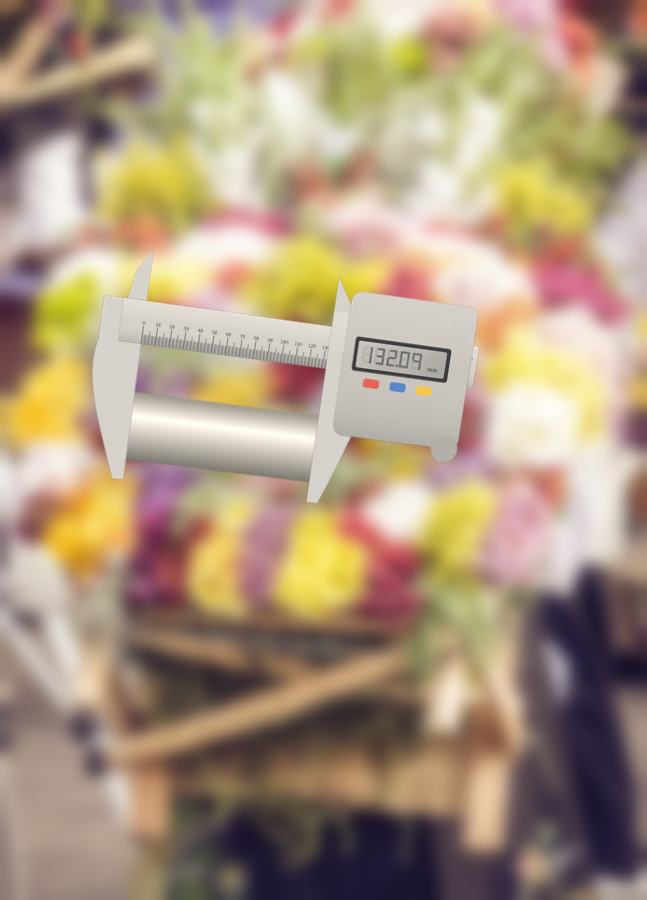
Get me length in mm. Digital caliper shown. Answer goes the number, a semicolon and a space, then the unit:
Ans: 132.09; mm
